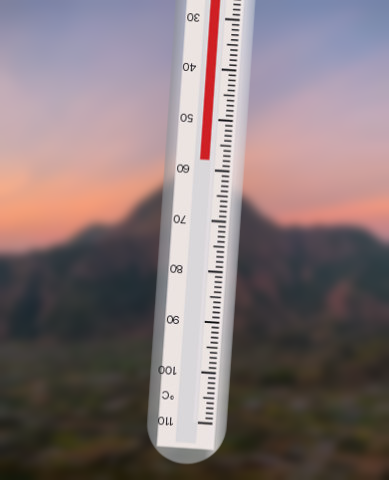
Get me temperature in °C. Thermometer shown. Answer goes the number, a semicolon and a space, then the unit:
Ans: 58; °C
